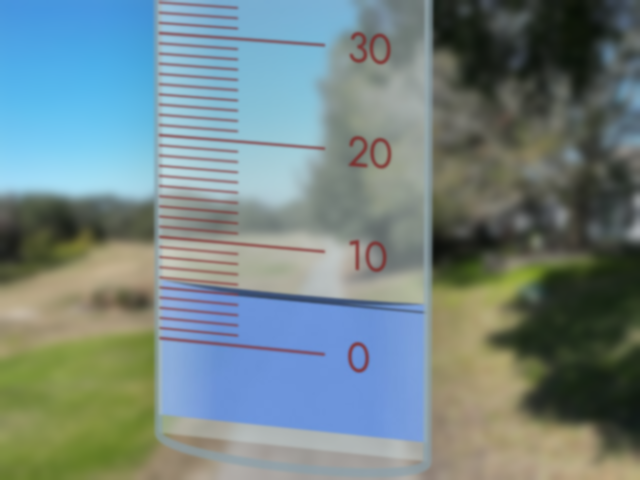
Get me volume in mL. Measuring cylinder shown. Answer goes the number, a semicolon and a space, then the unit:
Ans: 5; mL
